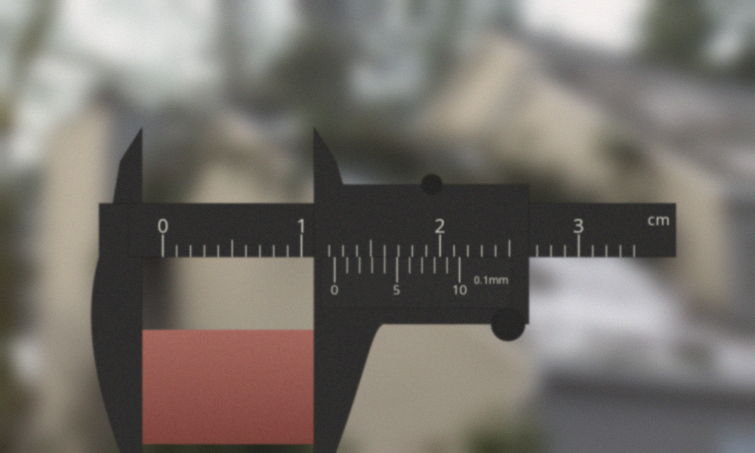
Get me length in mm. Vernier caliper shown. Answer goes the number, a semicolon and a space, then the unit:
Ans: 12.4; mm
